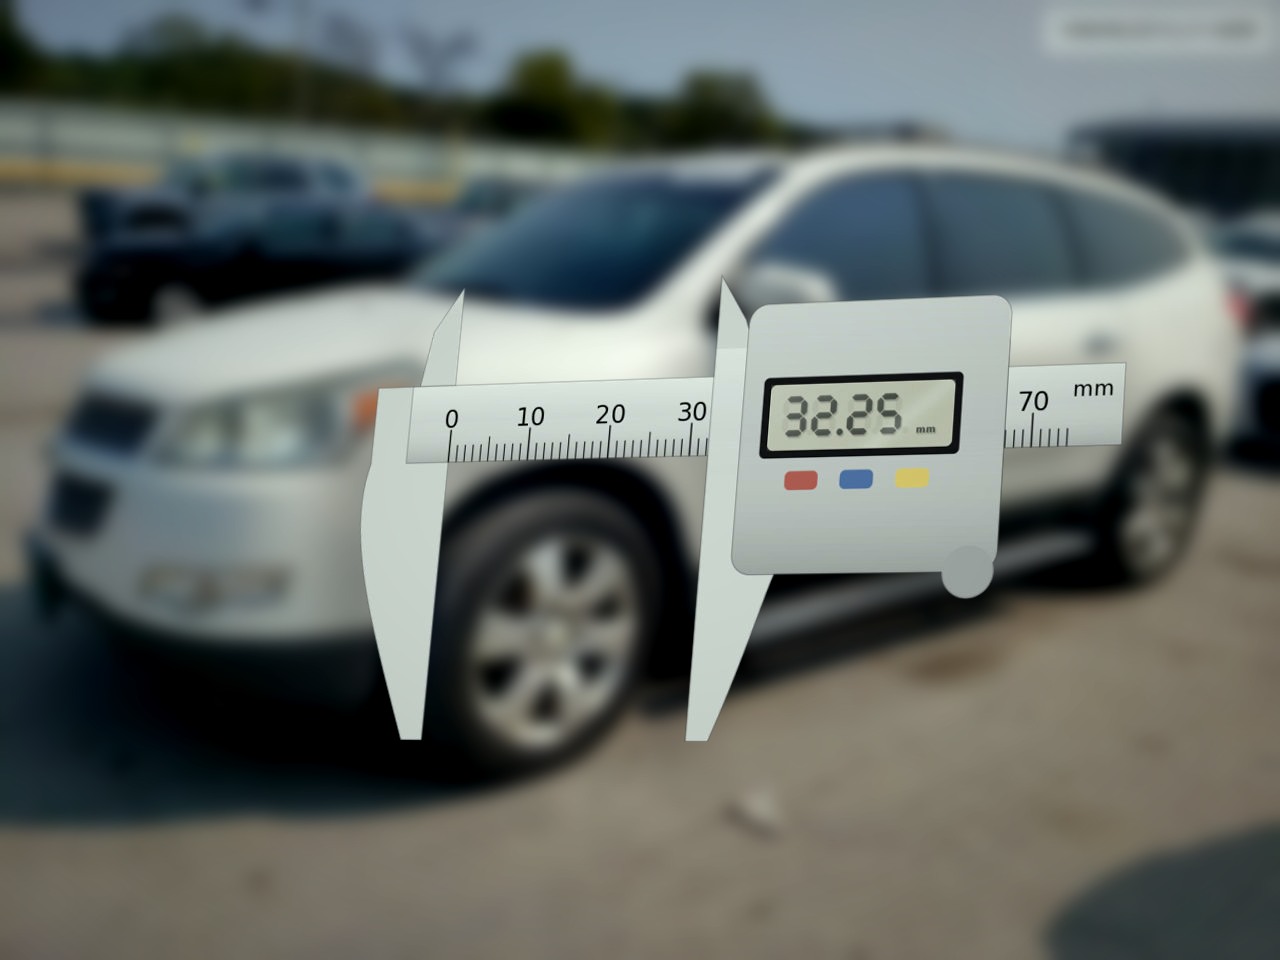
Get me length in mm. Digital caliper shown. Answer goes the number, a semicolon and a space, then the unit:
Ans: 32.25; mm
